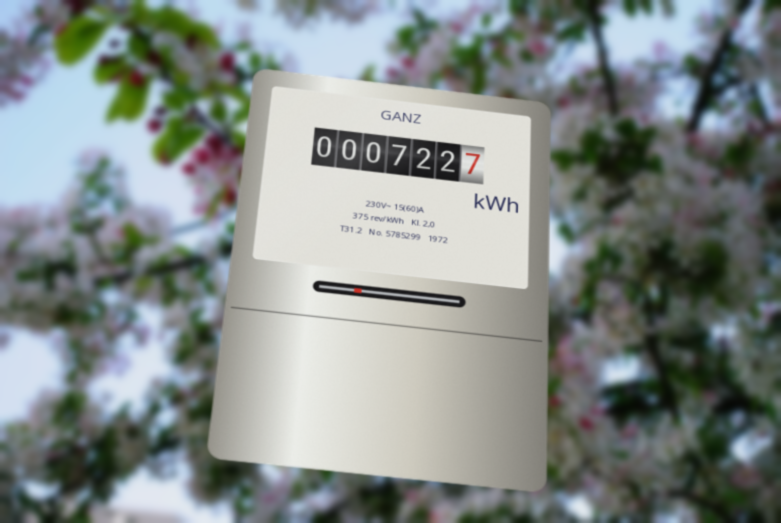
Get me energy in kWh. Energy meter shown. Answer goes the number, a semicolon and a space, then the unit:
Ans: 722.7; kWh
